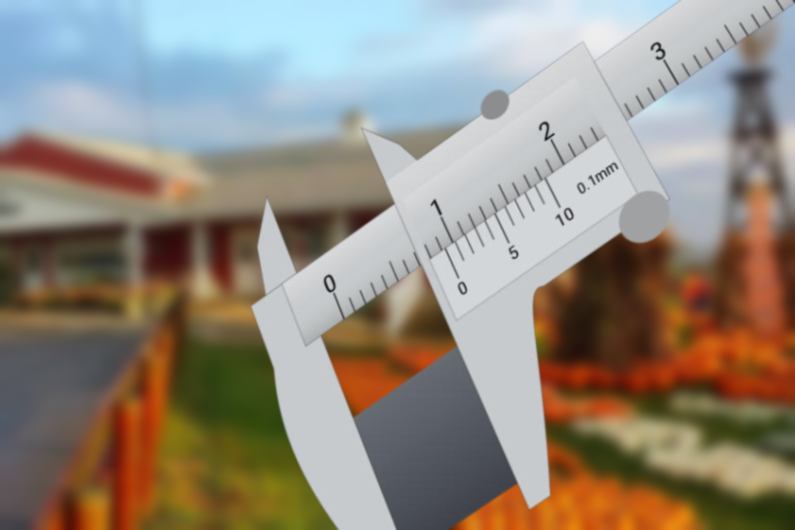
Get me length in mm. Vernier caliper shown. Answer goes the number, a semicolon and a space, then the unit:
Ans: 9.3; mm
